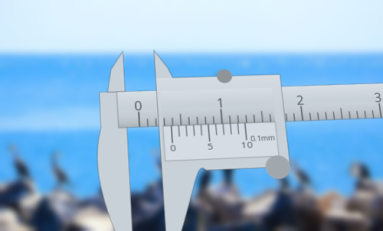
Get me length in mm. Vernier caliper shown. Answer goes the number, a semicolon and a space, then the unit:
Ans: 3.8; mm
